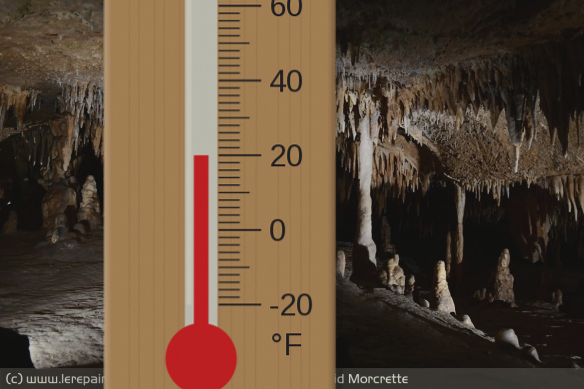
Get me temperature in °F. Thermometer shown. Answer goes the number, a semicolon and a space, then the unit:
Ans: 20; °F
